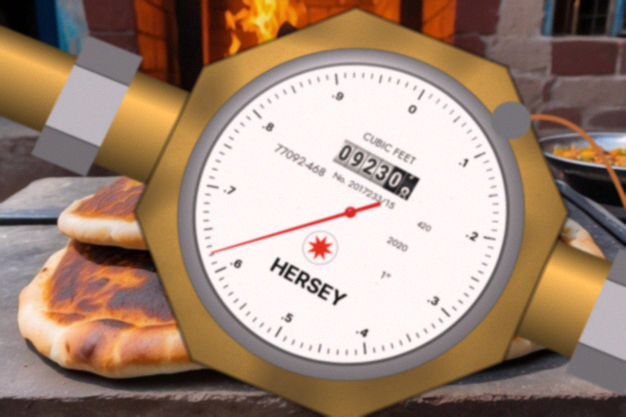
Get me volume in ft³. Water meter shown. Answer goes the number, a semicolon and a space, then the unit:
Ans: 92307.62; ft³
